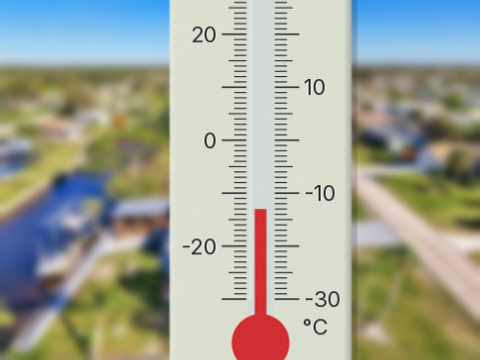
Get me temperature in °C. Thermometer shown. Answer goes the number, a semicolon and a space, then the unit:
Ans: -13; °C
